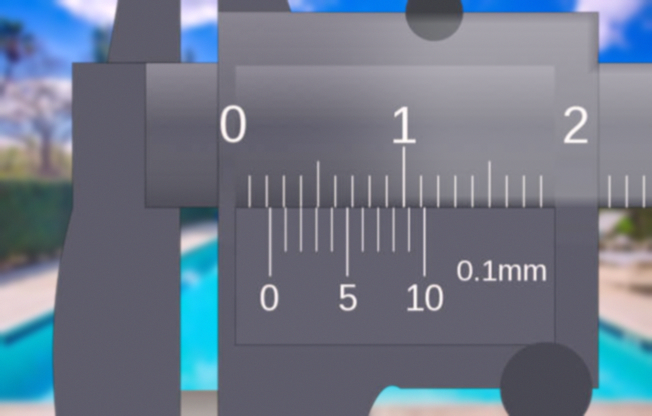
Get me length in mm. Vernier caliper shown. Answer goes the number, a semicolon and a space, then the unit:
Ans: 2.2; mm
